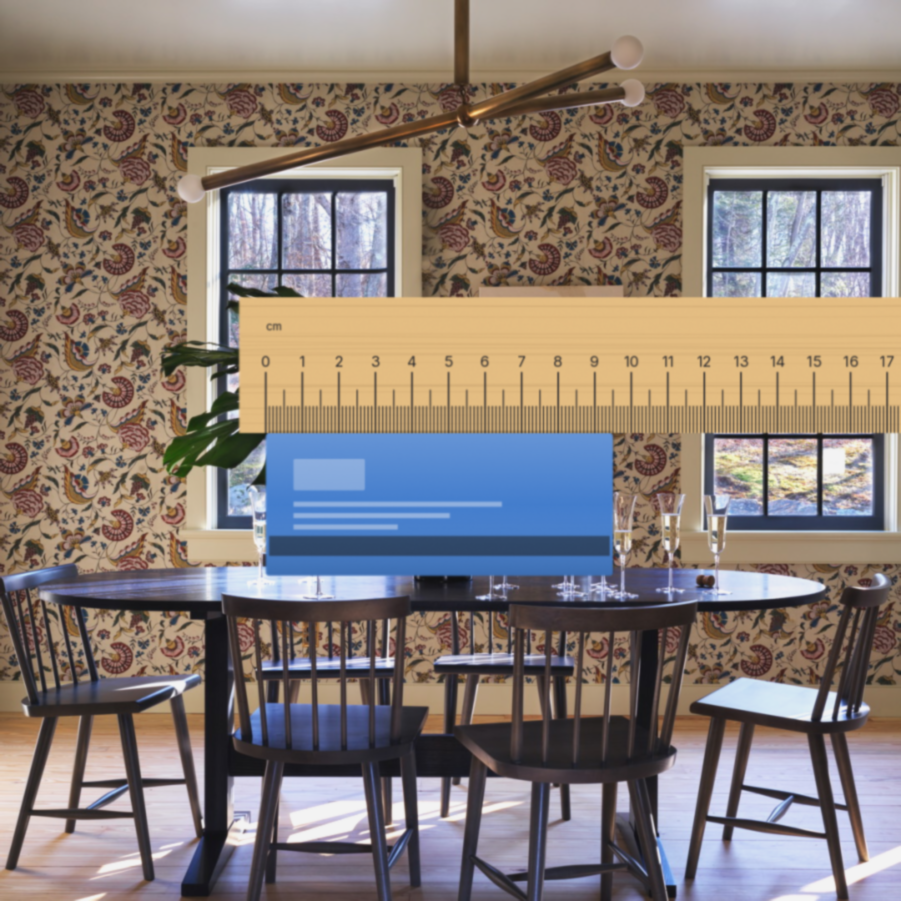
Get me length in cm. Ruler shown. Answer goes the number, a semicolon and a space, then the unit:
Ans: 9.5; cm
